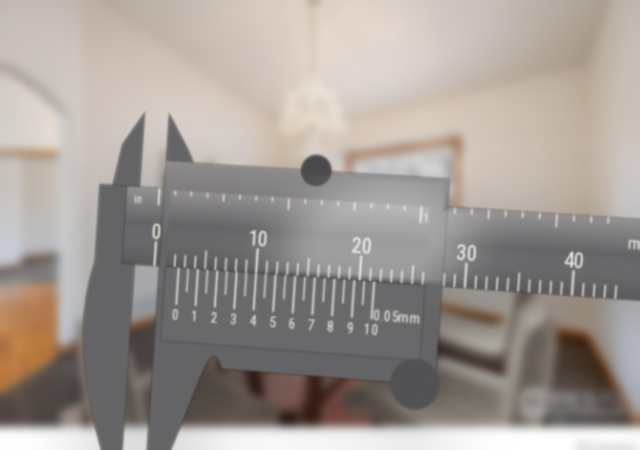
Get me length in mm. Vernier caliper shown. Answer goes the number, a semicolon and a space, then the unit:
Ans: 2.4; mm
